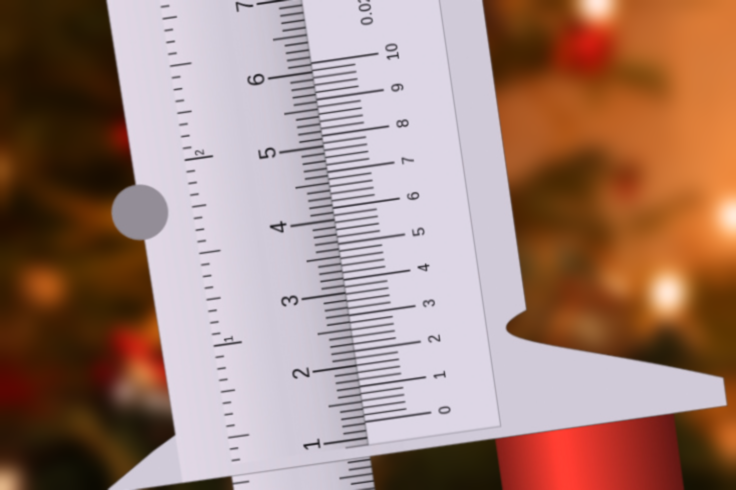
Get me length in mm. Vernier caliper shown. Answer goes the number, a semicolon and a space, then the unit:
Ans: 12.2; mm
